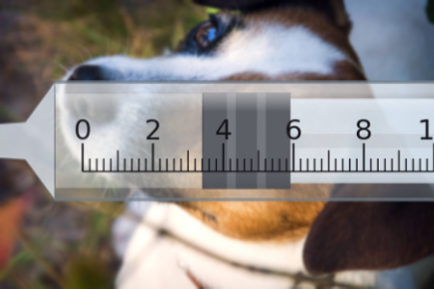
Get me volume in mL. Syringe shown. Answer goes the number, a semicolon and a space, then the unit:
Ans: 3.4; mL
